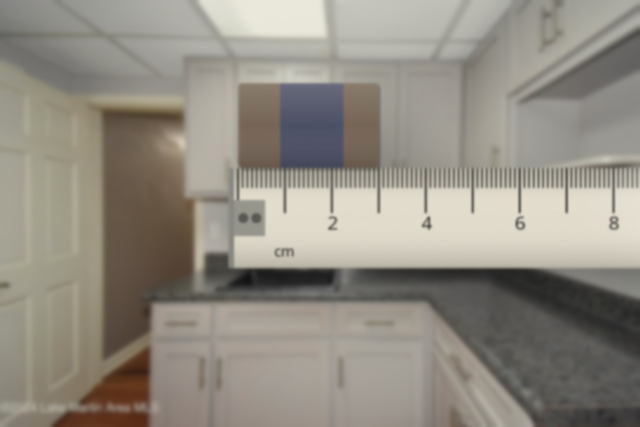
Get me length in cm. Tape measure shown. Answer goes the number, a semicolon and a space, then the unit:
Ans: 3; cm
